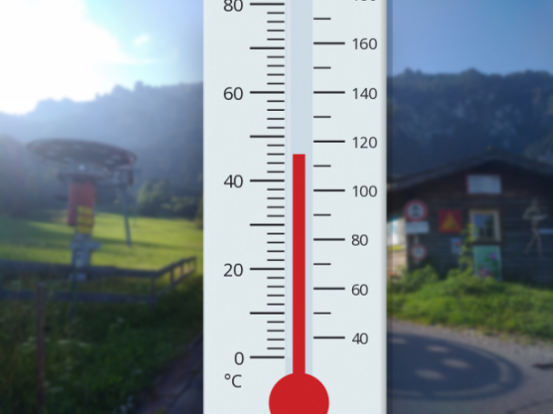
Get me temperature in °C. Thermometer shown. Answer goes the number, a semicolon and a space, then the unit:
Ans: 46; °C
